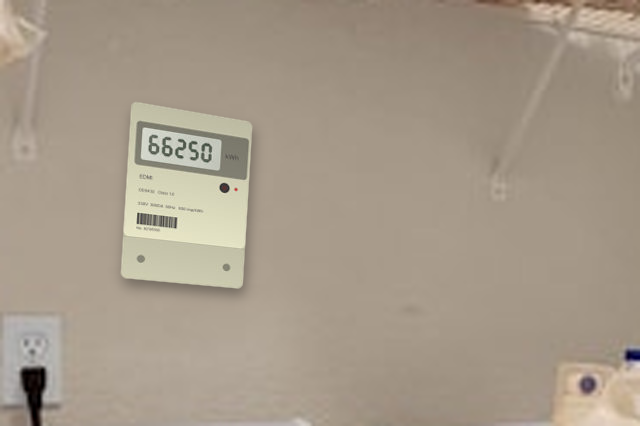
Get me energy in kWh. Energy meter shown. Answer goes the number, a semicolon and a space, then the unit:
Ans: 66250; kWh
